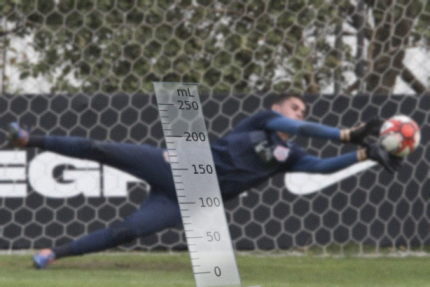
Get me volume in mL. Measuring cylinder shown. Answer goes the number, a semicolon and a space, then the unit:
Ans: 200; mL
